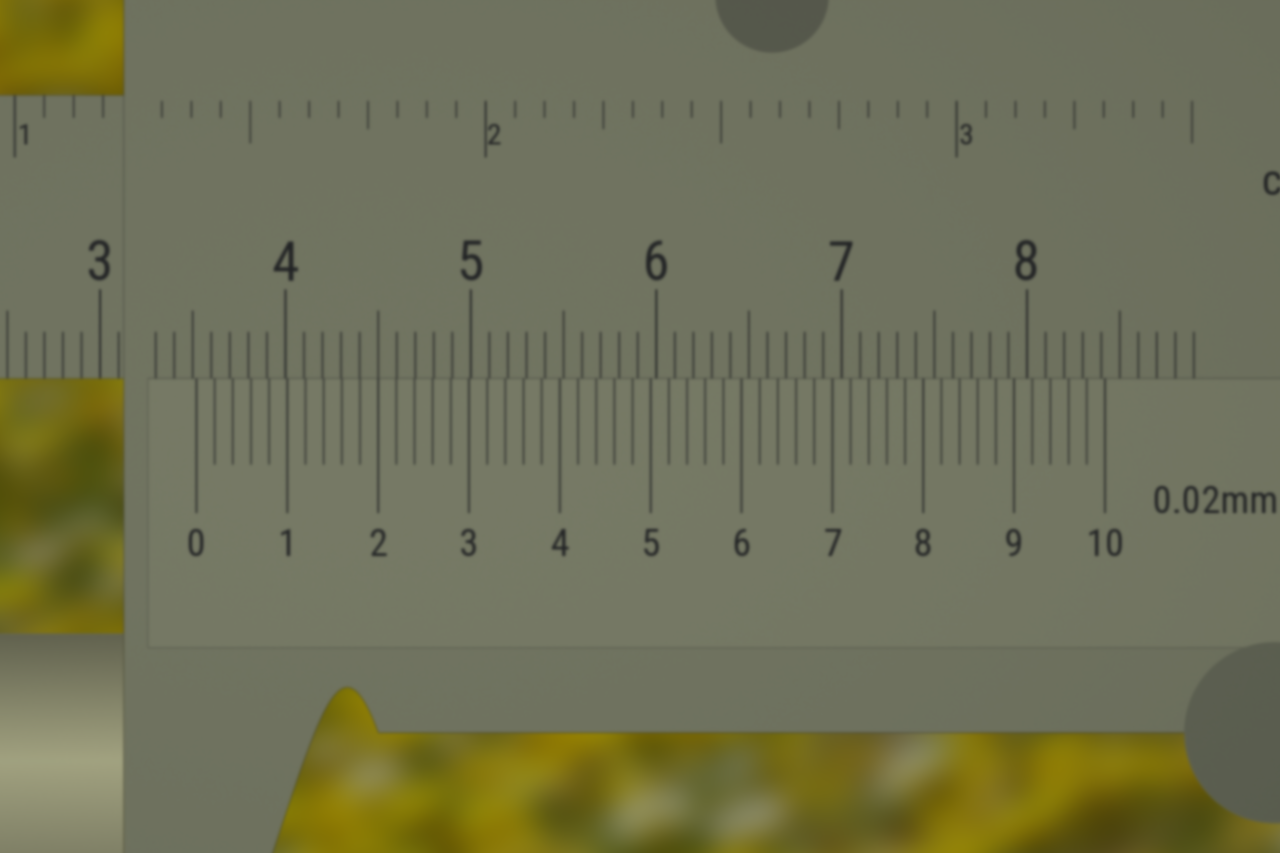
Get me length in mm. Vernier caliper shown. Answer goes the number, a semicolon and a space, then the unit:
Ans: 35.2; mm
